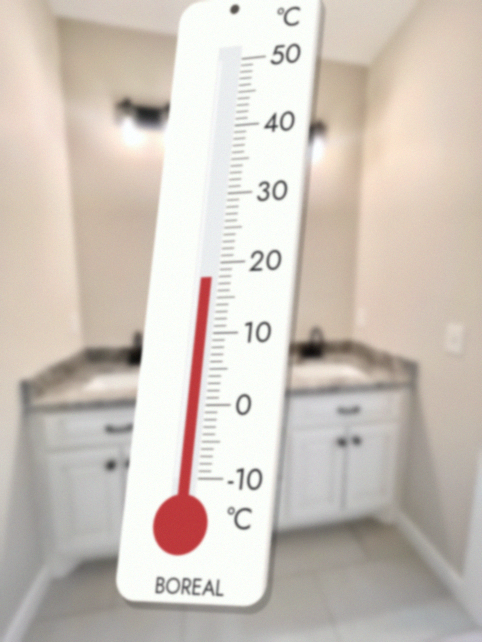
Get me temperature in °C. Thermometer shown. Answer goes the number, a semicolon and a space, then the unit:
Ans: 18; °C
